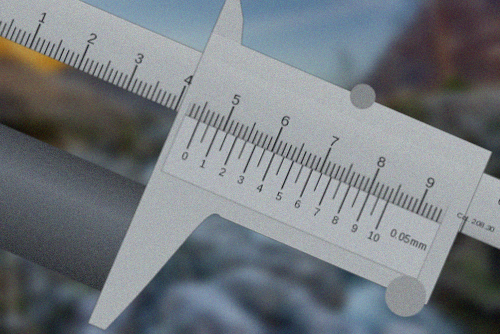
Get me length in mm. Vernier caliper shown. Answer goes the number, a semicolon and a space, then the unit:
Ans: 45.0; mm
